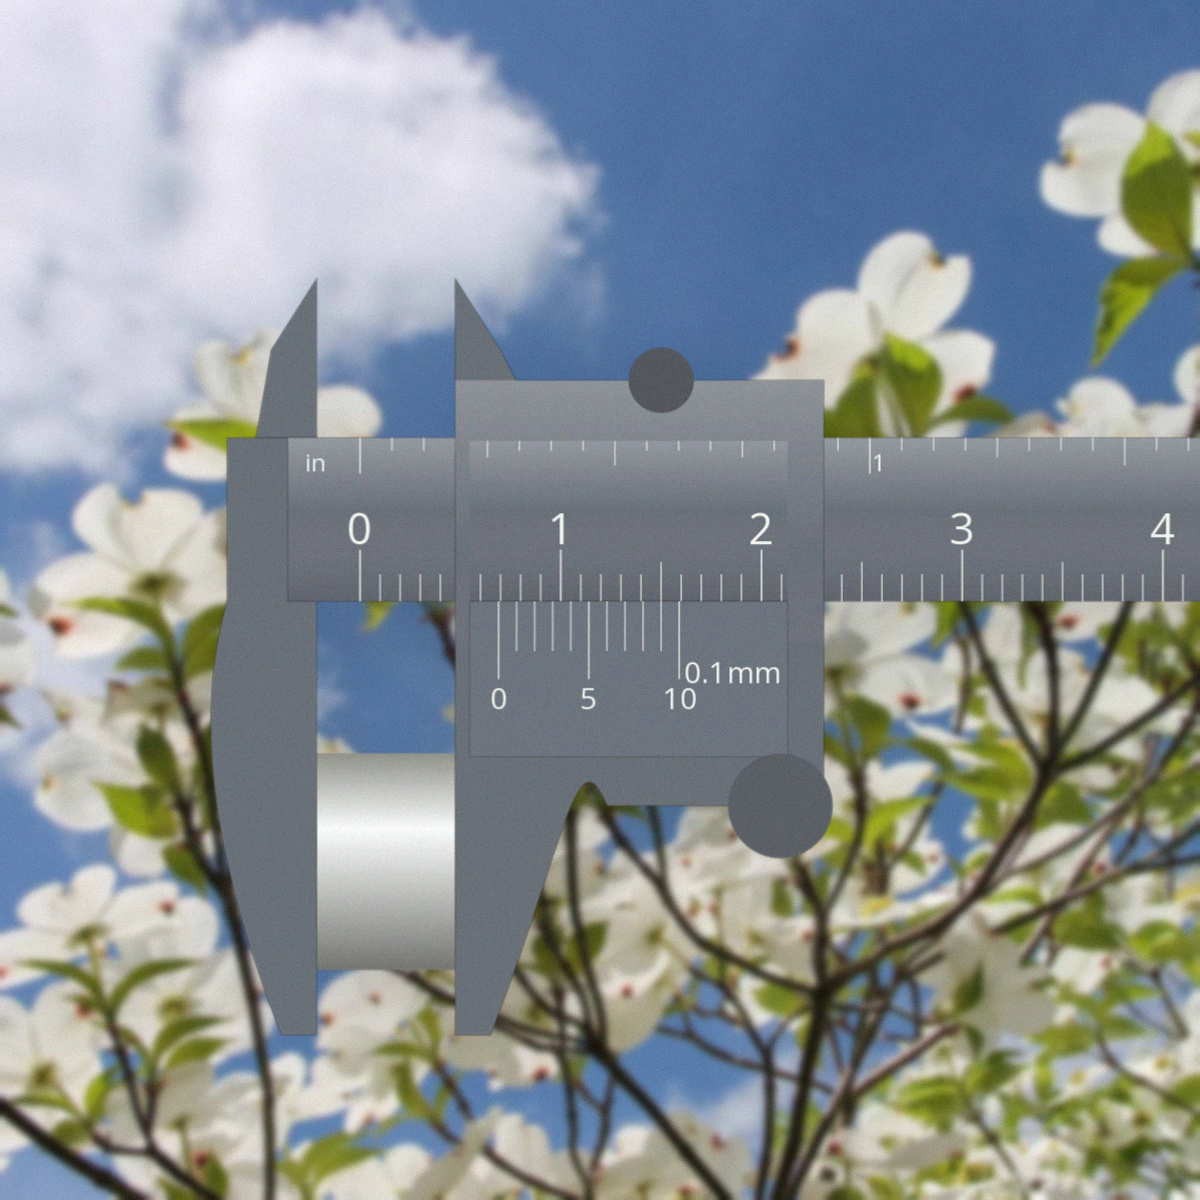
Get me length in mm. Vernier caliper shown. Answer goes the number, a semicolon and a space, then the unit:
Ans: 6.9; mm
